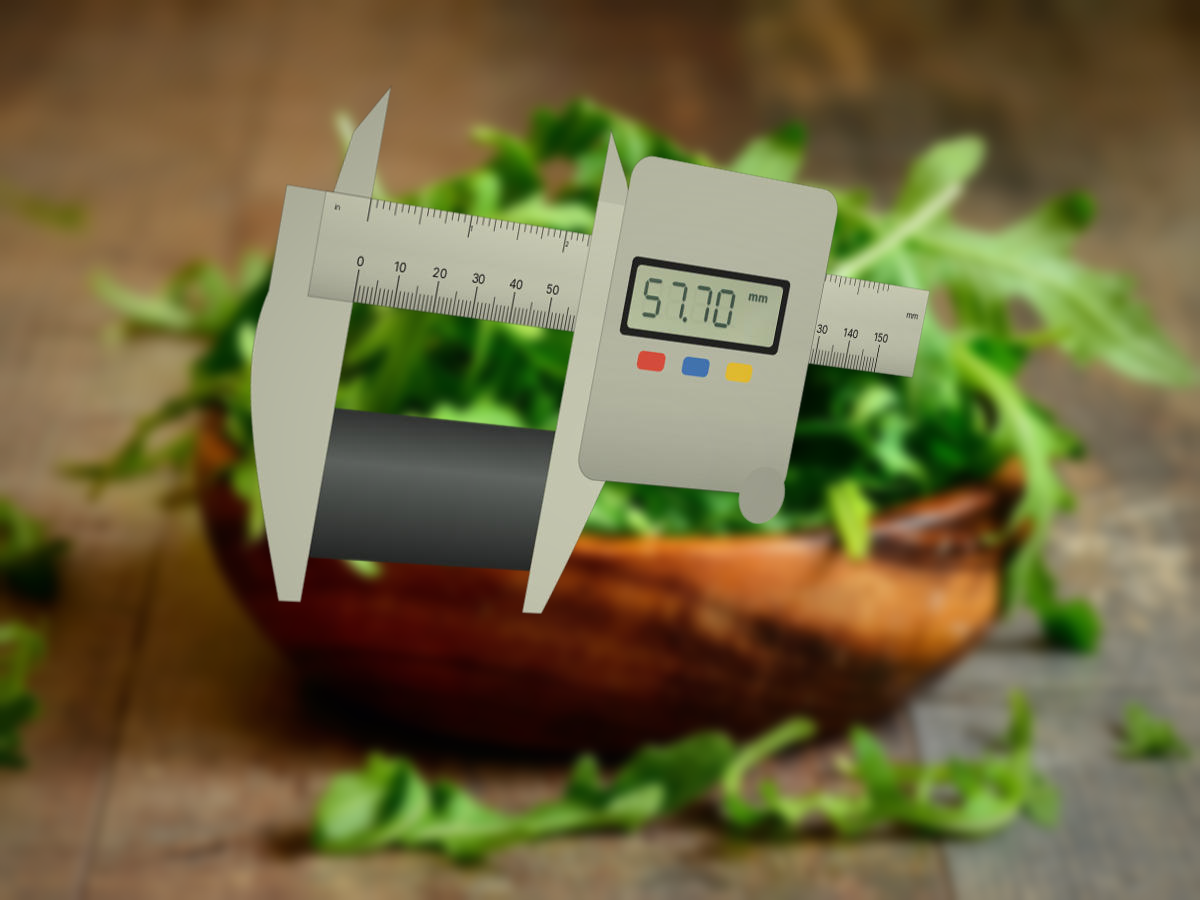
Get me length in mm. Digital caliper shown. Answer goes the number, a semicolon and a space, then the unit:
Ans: 57.70; mm
